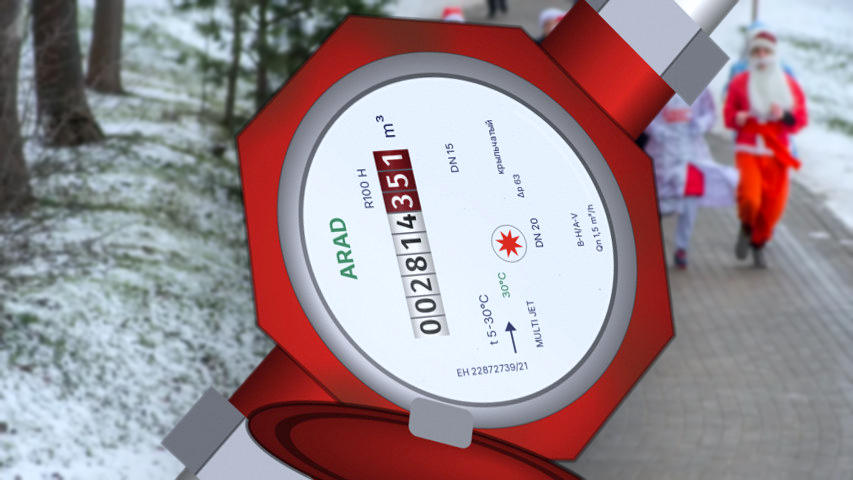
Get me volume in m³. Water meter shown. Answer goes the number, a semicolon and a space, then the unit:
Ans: 2814.351; m³
